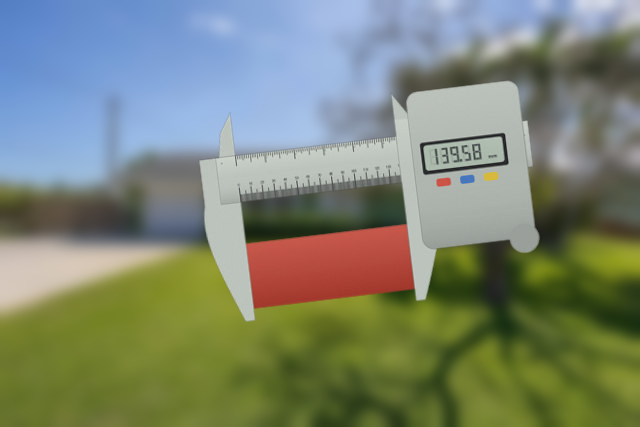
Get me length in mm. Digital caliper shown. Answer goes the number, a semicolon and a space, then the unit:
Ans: 139.58; mm
